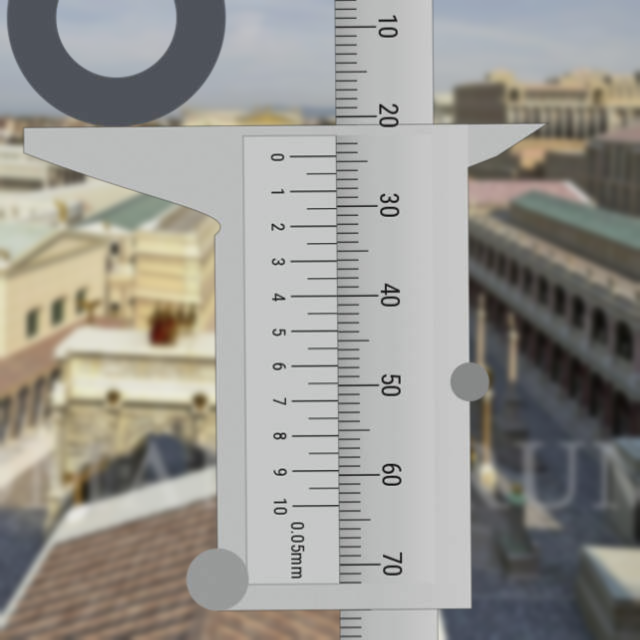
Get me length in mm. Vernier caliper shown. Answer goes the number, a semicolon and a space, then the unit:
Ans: 24.4; mm
